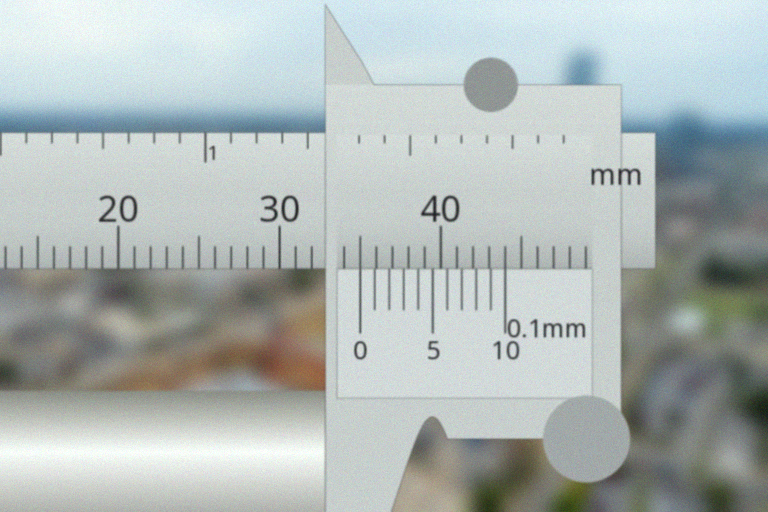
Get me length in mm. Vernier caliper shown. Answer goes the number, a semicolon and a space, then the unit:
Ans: 35.0; mm
